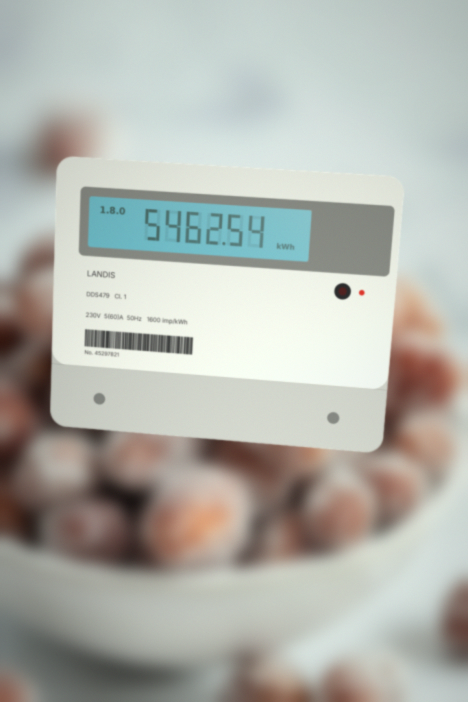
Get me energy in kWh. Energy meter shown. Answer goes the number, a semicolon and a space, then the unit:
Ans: 5462.54; kWh
